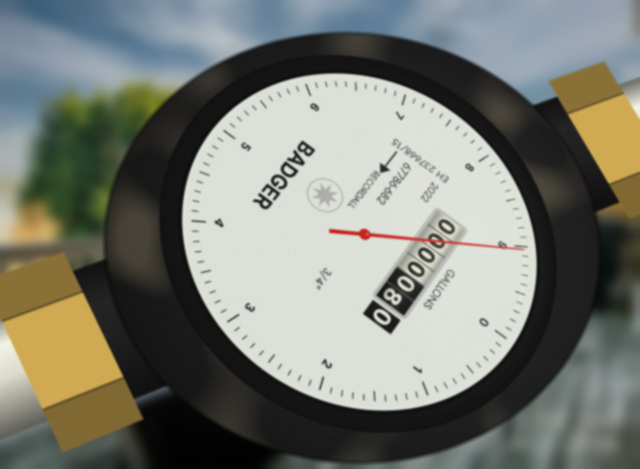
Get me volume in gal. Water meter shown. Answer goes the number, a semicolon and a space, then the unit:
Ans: 79.0; gal
